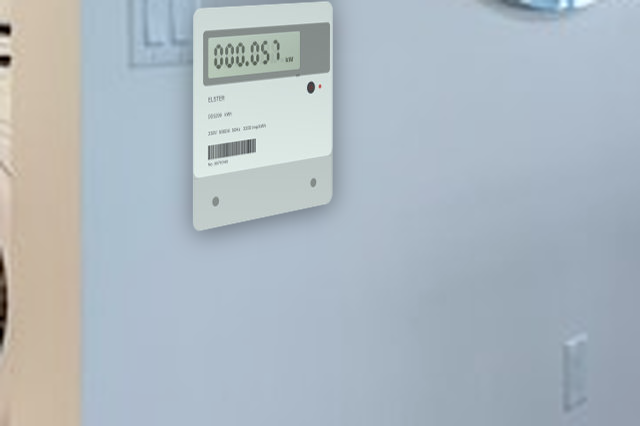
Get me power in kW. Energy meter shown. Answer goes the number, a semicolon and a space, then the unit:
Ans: 0.057; kW
